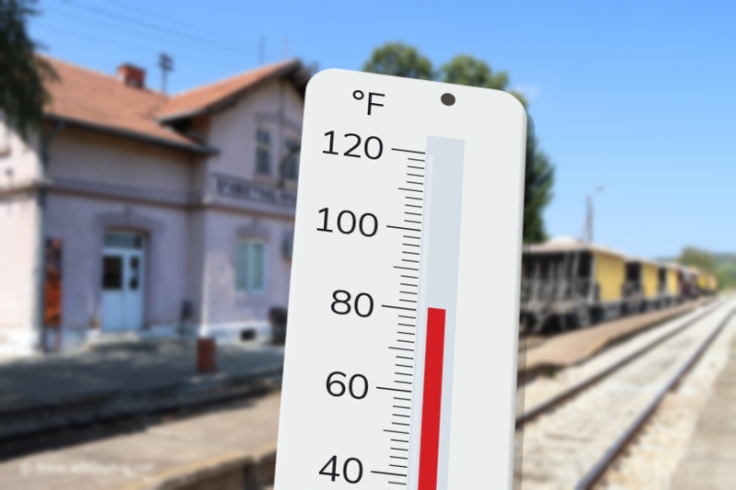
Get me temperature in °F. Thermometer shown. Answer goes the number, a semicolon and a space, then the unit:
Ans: 81; °F
